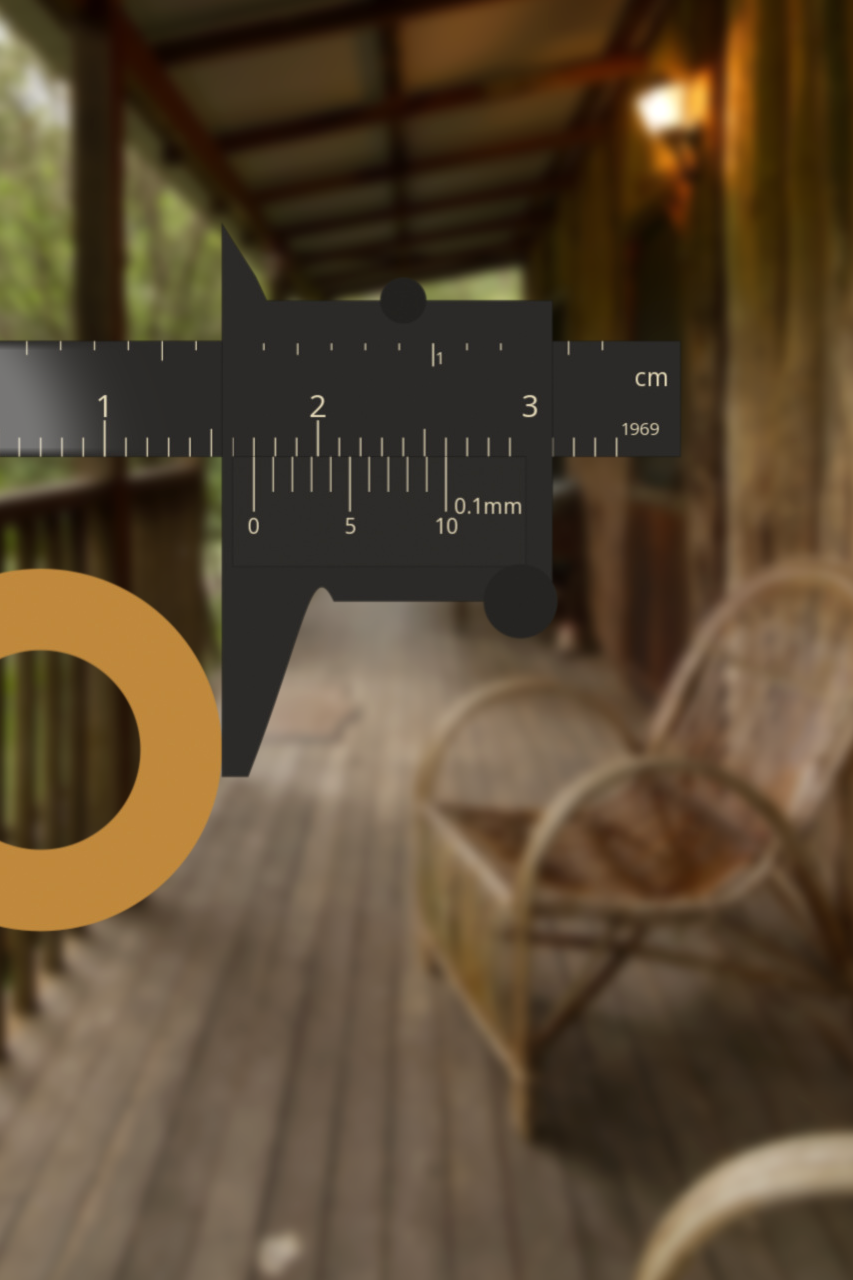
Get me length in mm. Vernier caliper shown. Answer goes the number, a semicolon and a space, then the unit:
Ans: 17.0; mm
